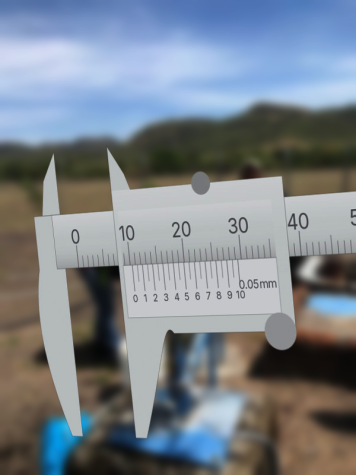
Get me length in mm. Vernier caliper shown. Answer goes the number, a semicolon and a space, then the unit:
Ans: 10.4; mm
